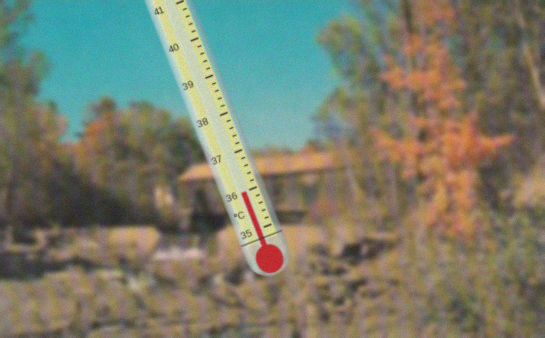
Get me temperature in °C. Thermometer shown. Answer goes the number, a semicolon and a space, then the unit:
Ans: 36; °C
